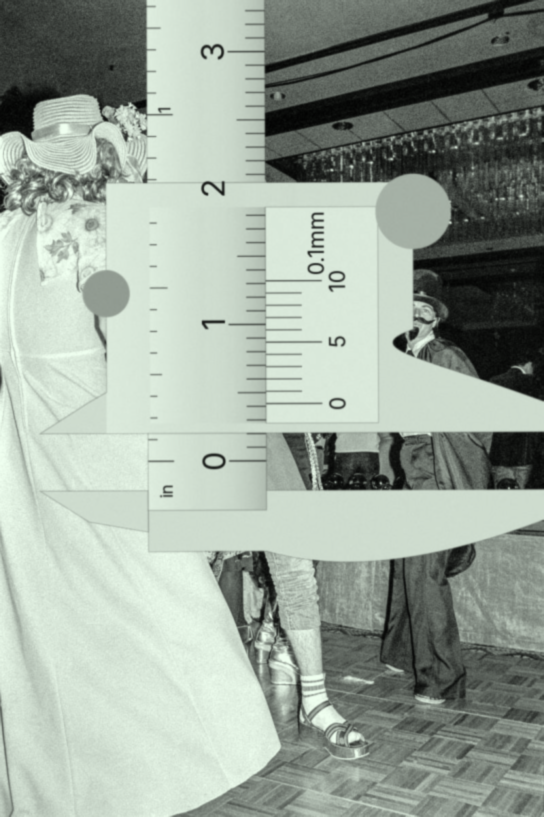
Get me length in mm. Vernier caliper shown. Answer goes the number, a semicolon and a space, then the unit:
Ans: 4.2; mm
